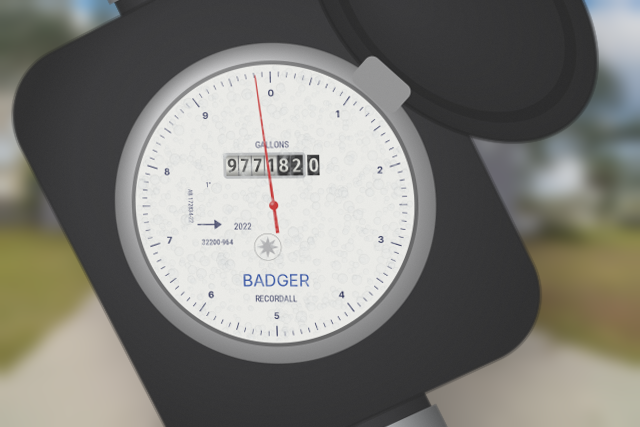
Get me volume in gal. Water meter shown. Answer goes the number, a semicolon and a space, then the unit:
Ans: 9771819.8; gal
